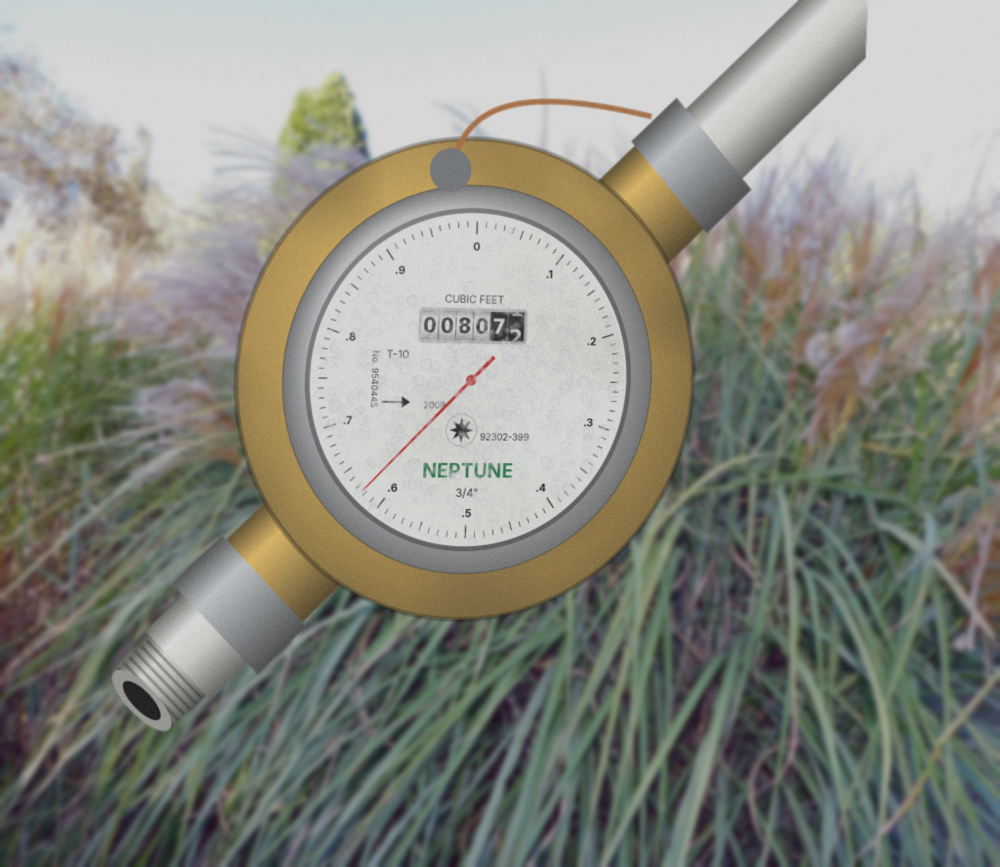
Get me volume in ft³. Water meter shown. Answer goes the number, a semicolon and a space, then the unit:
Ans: 8071.62; ft³
